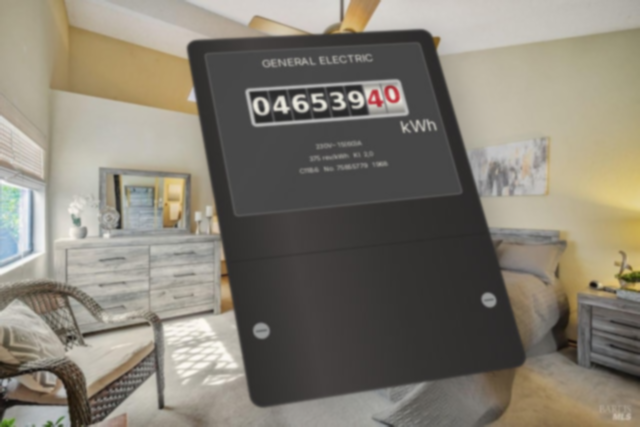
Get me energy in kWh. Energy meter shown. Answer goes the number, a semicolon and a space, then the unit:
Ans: 46539.40; kWh
